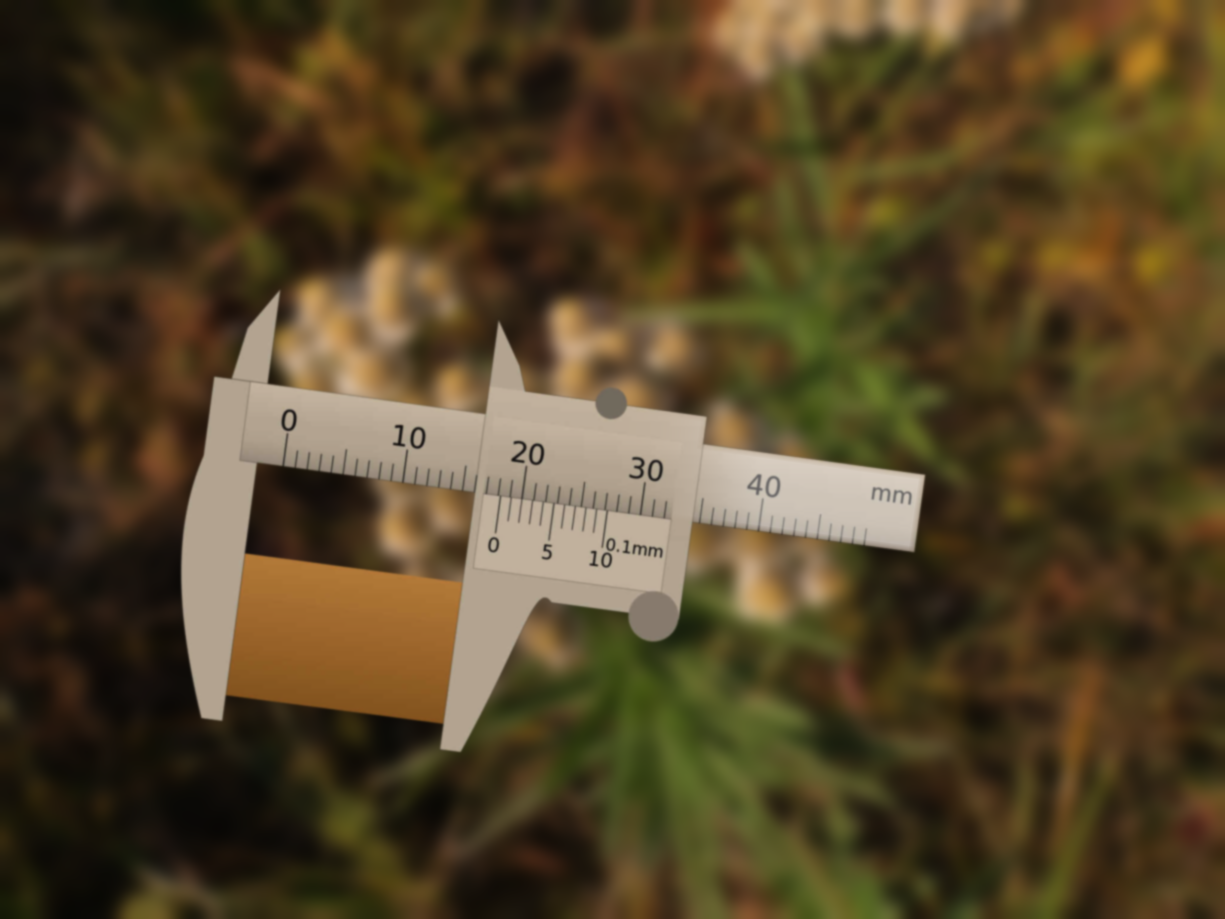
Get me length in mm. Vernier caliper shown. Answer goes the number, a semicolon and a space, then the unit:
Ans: 18.2; mm
